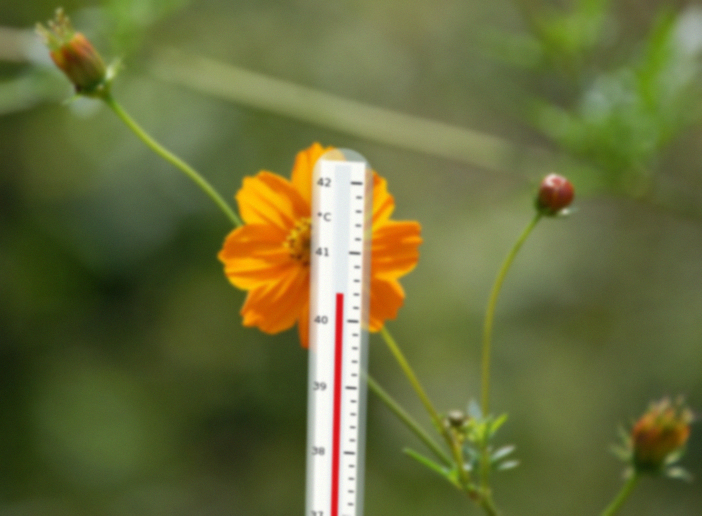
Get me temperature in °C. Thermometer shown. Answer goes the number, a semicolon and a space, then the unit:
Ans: 40.4; °C
